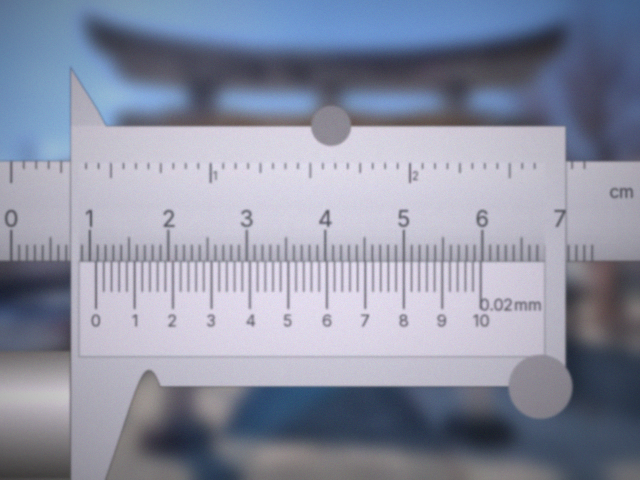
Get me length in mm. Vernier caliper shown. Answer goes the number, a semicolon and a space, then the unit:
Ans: 10.8; mm
